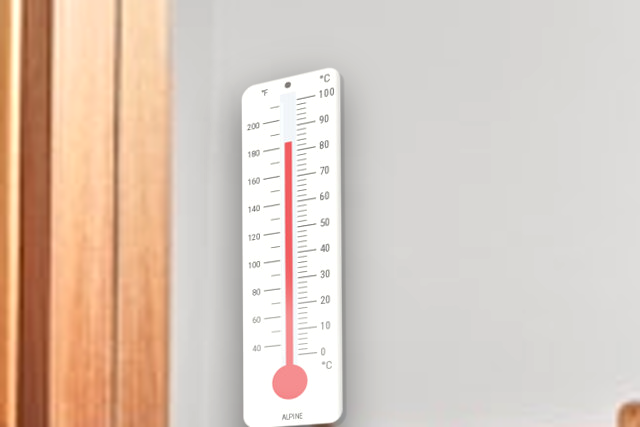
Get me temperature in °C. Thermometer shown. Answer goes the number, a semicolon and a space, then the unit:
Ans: 84; °C
